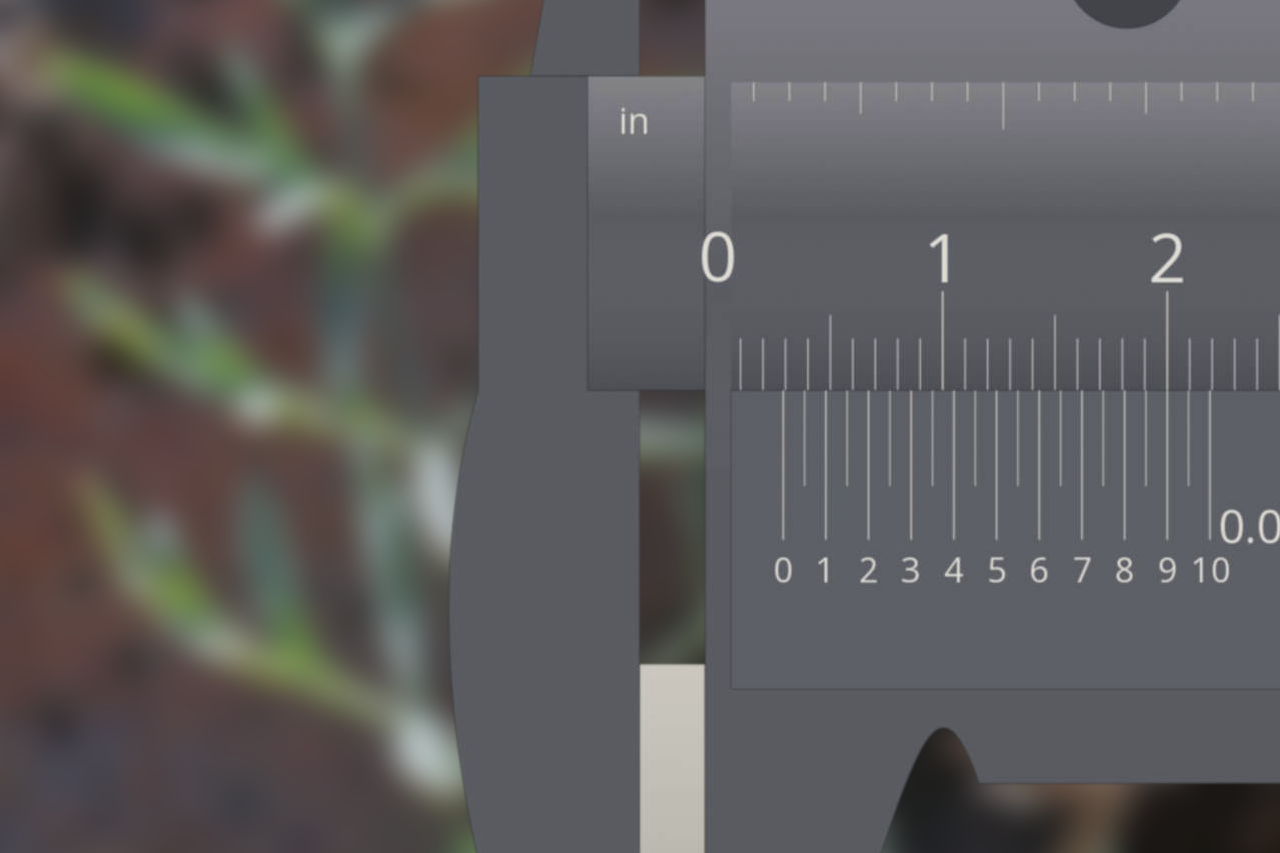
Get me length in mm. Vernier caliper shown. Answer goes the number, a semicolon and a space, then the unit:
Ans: 2.9; mm
